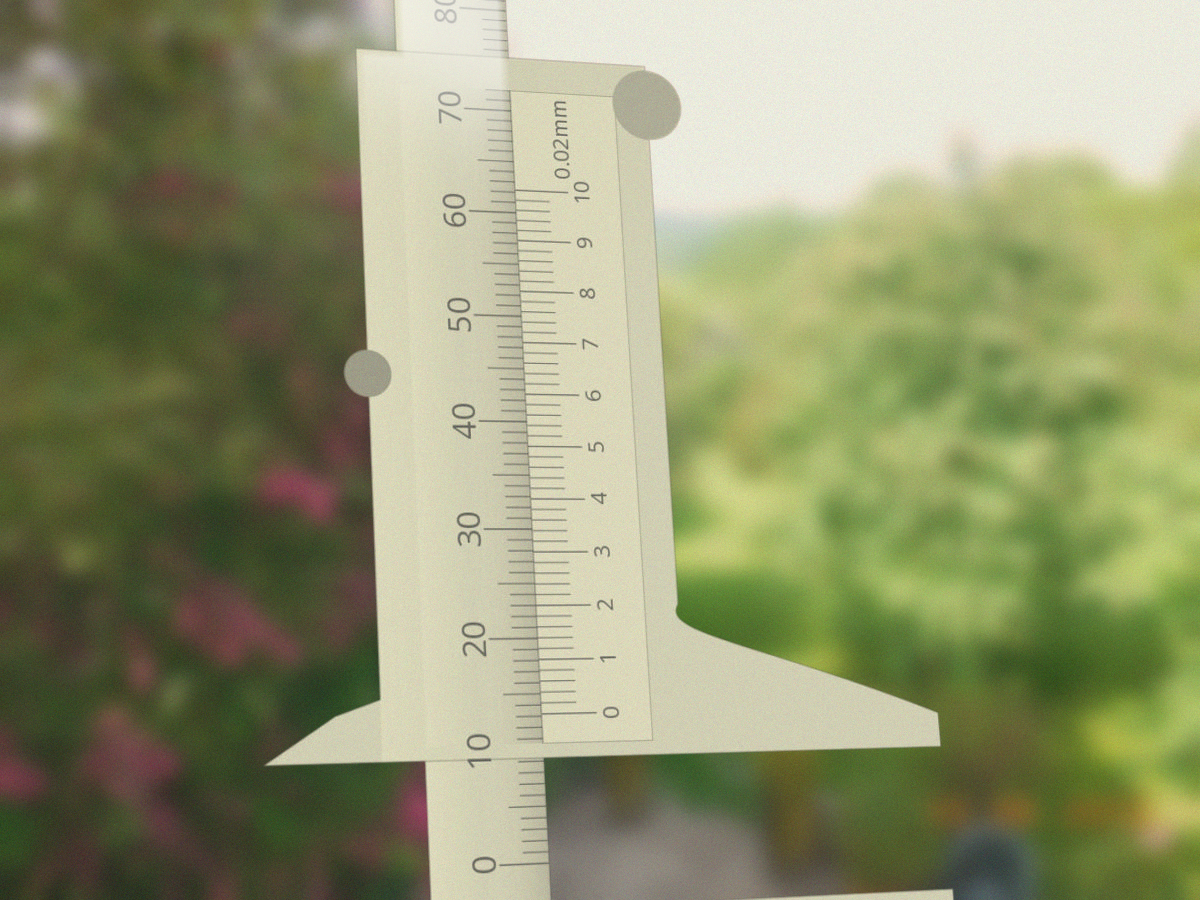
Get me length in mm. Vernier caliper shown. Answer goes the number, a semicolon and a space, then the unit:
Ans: 13.2; mm
